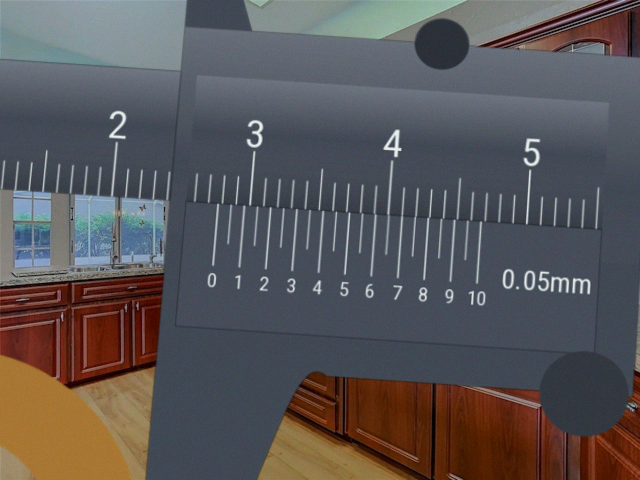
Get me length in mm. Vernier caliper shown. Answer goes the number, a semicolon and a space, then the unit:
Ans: 27.7; mm
